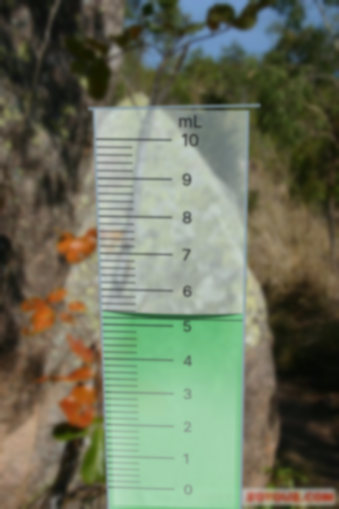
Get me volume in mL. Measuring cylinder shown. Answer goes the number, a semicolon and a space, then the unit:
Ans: 5.2; mL
